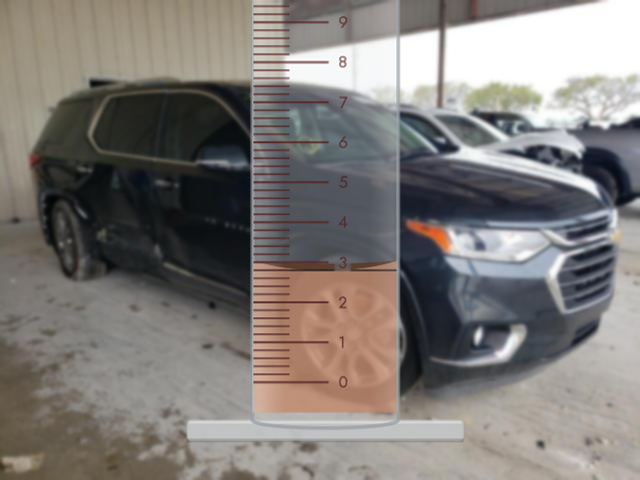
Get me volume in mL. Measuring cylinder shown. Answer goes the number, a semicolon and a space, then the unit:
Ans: 2.8; mL
